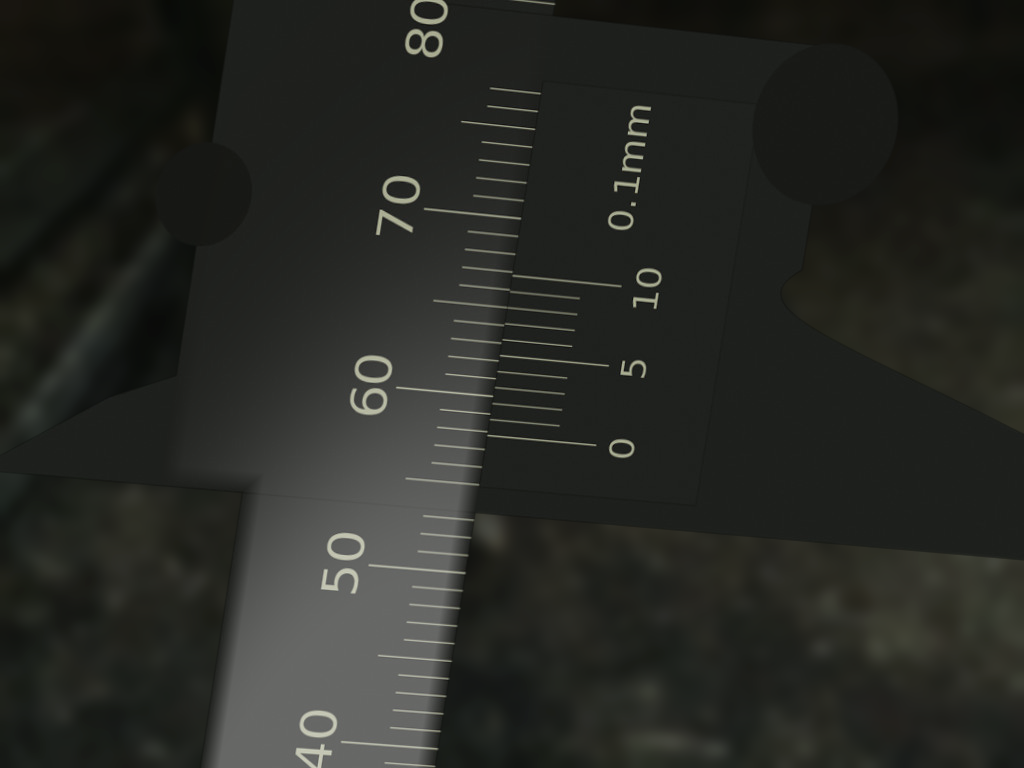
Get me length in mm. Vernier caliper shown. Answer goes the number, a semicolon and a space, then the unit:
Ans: 57.8; mm
